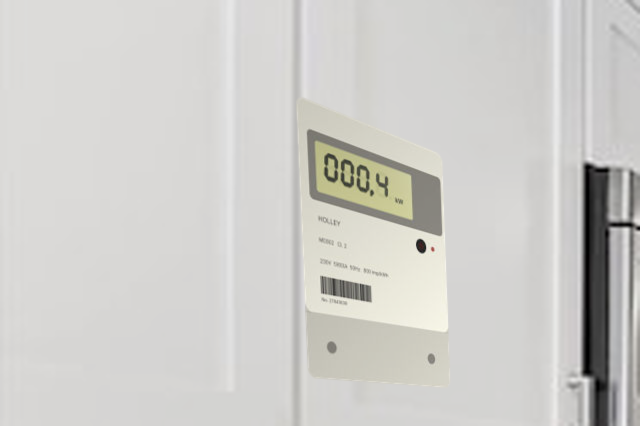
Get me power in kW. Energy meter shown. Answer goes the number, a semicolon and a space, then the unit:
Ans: 0.4; kW
